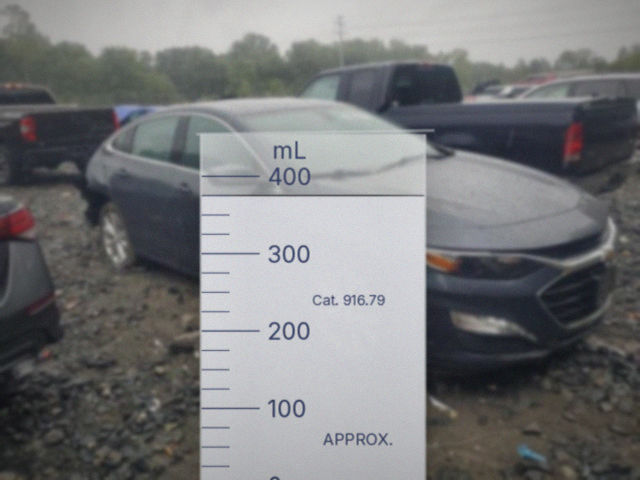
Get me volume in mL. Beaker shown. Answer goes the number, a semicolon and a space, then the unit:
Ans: 375; mL
